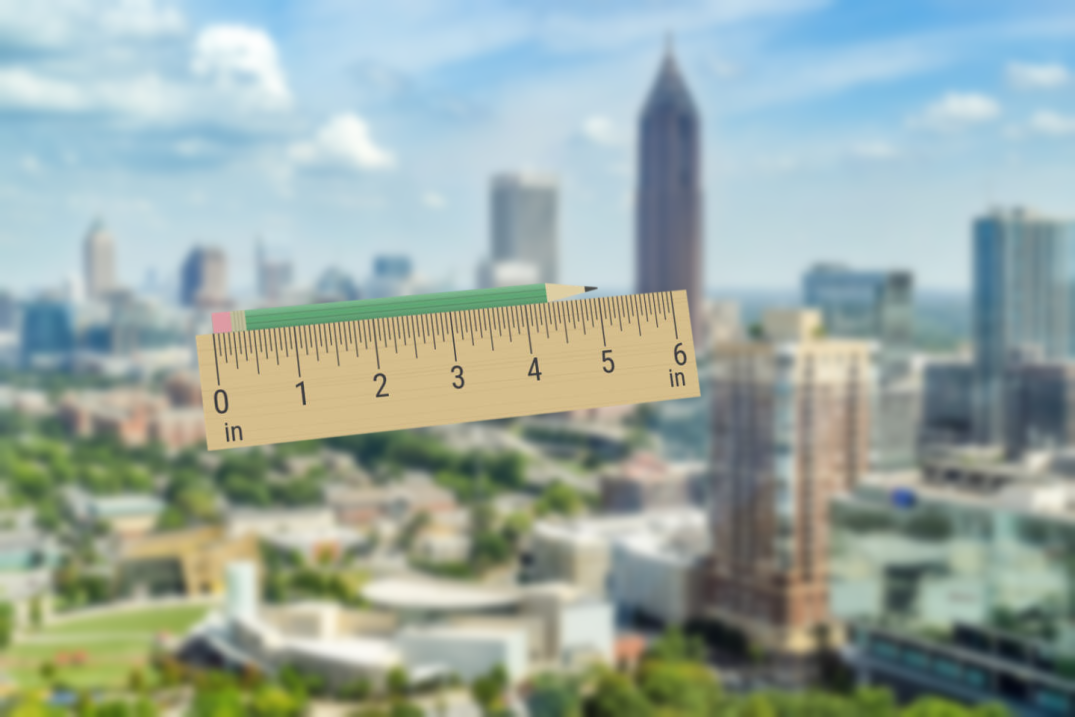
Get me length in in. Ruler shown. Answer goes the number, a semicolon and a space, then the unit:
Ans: 5; in
